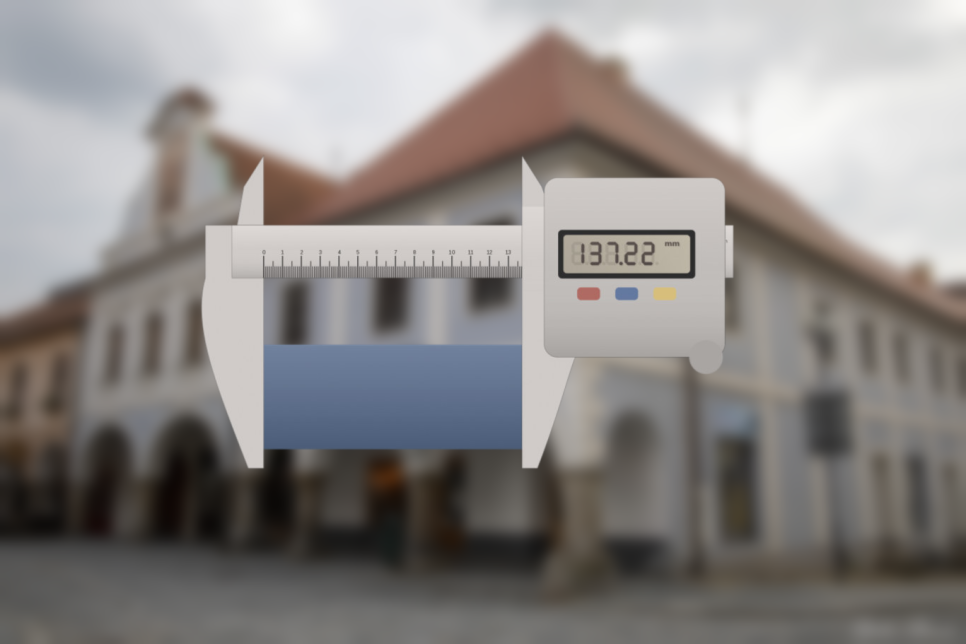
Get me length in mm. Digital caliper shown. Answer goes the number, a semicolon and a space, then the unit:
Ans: 137.22; mm
